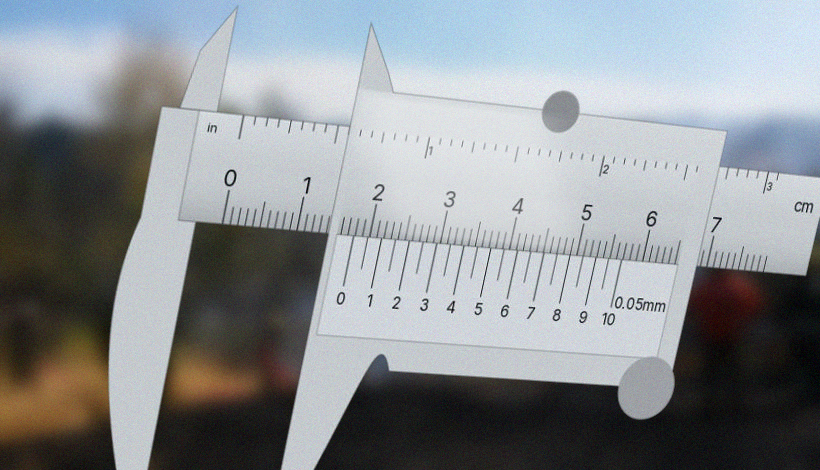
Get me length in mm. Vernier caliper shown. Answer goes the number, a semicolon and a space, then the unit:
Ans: 17.8; mm
